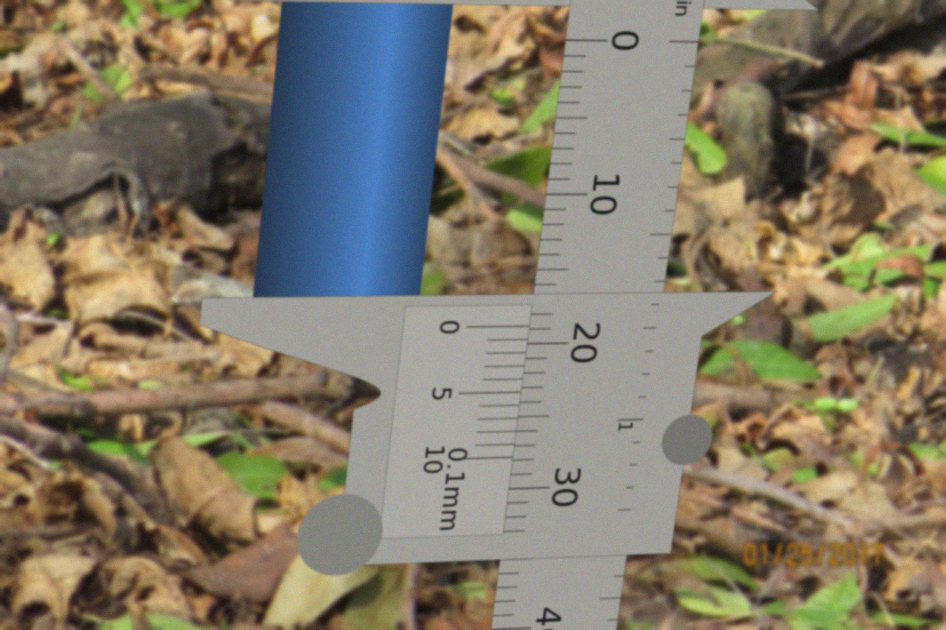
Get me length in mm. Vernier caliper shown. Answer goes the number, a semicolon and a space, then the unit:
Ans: 18.8; mm
